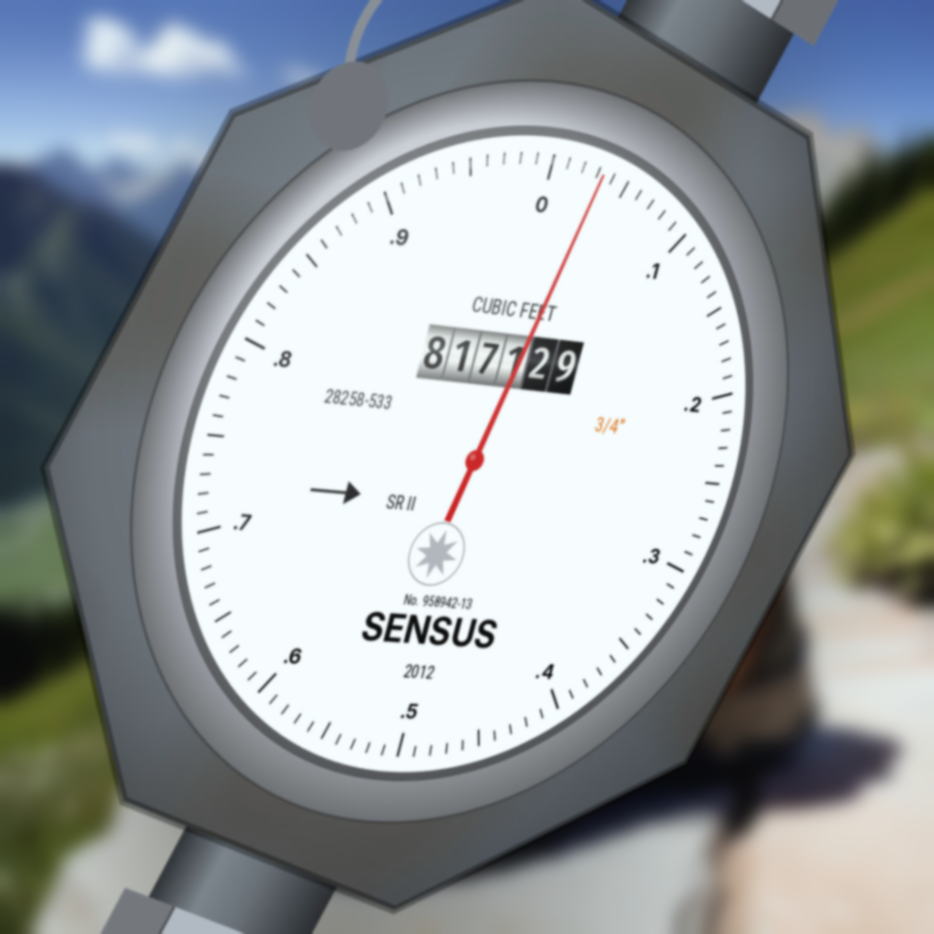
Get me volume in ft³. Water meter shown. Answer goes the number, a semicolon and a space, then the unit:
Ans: 817129.03; ft³
